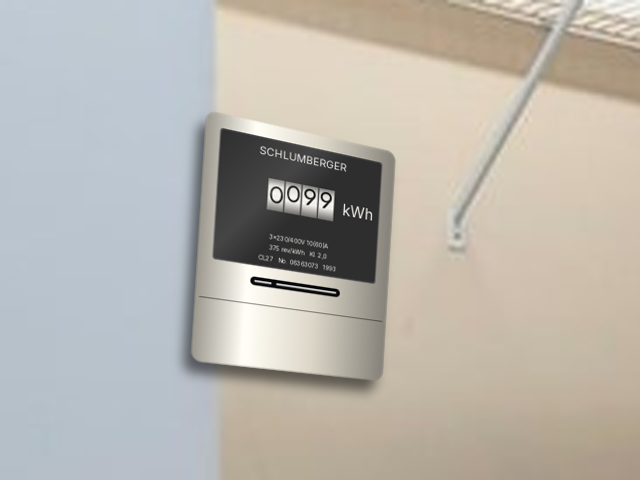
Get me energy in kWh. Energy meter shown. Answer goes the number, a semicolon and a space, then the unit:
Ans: 99; kWh
